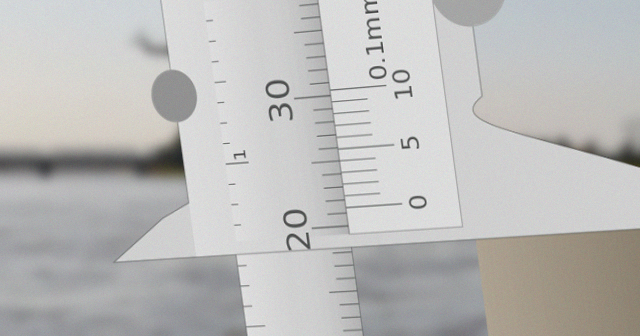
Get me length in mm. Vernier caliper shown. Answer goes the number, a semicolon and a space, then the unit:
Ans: 21.4; mm
